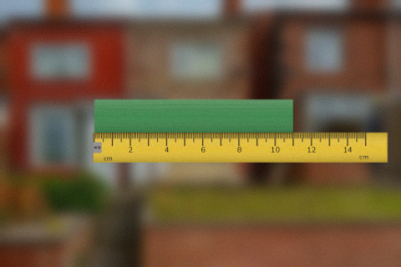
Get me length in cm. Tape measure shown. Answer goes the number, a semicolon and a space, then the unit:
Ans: 11; cm
